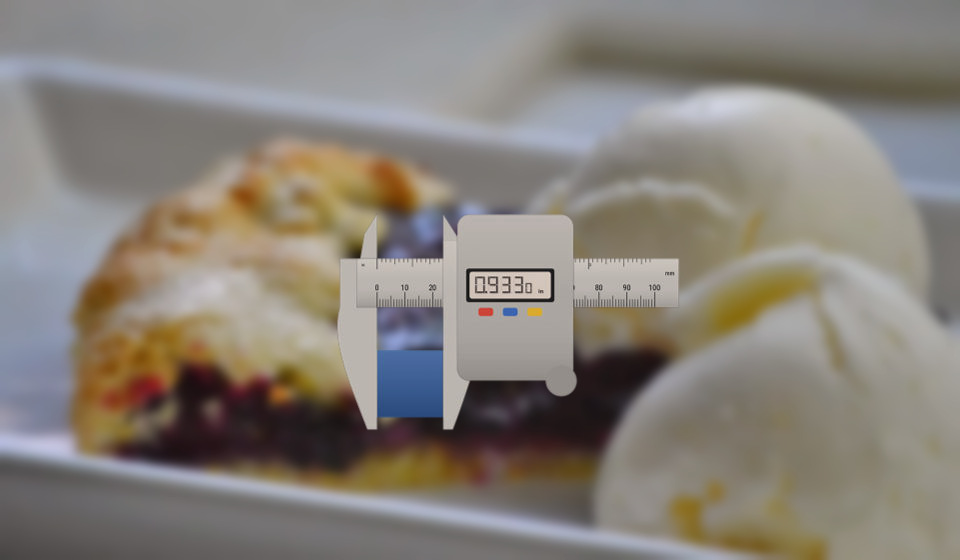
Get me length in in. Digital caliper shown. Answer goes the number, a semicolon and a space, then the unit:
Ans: 0.9330; in
